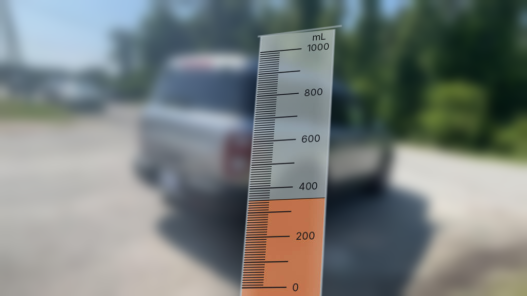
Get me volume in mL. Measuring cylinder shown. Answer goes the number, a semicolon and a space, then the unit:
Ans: 350; mL
